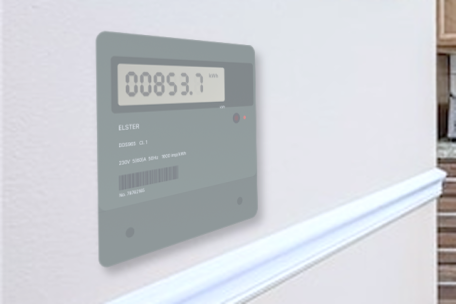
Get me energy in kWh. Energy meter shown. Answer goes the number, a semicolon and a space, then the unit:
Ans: 853.7; kWh
